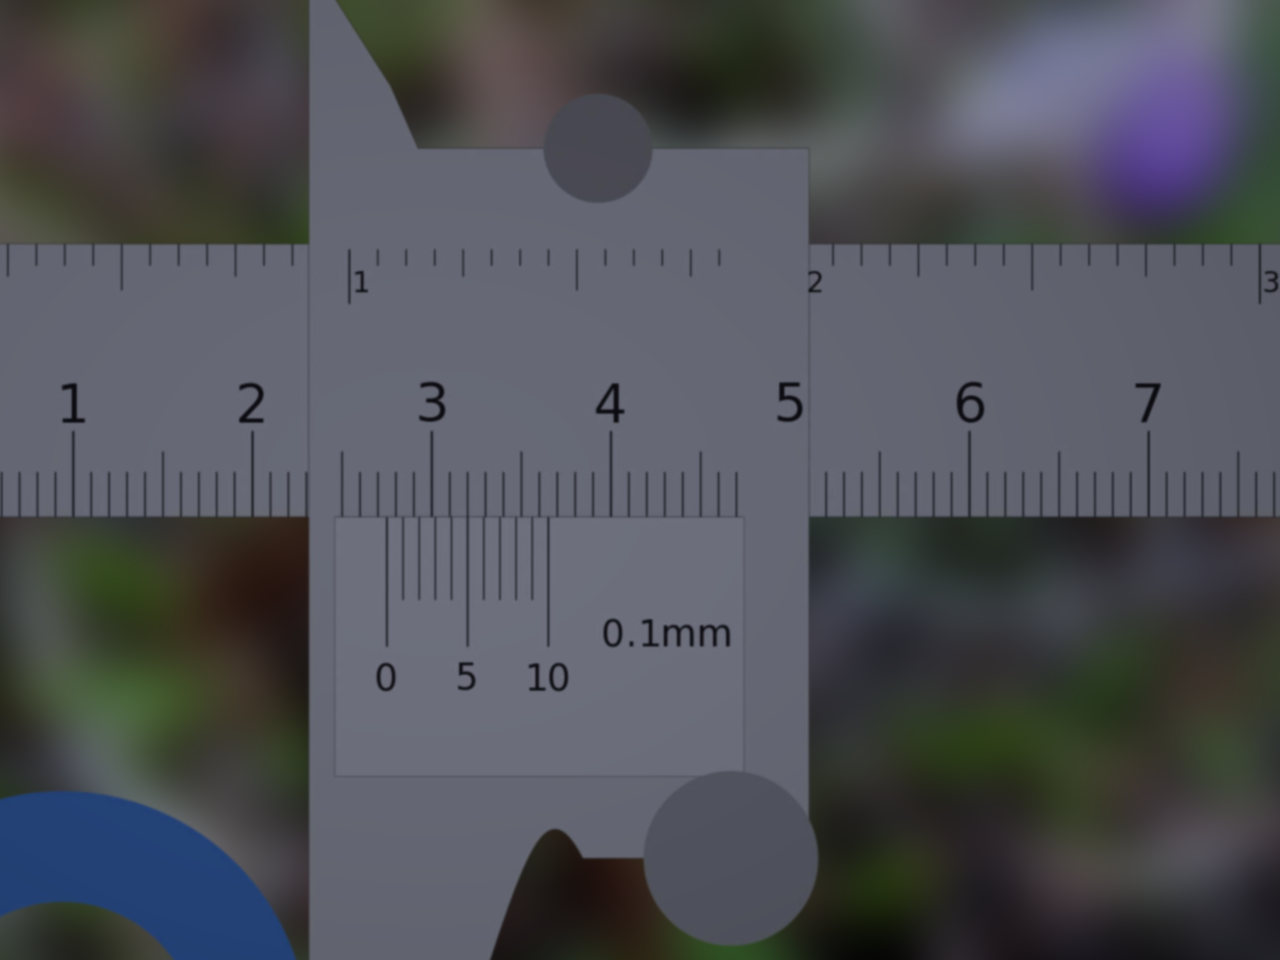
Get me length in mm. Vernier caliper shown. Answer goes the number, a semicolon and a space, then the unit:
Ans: 27.5; mm
